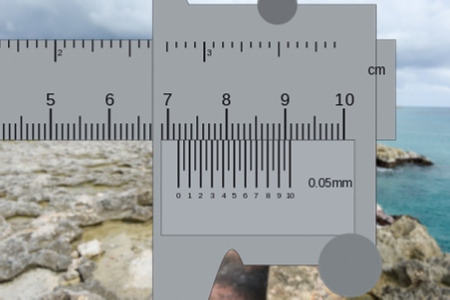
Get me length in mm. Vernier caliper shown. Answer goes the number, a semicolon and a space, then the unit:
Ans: 71.8; mm
